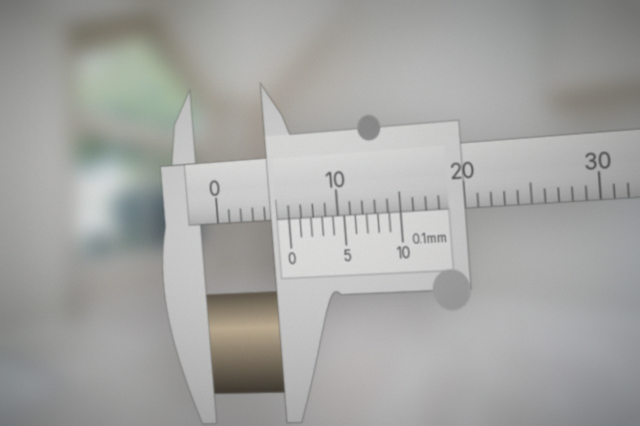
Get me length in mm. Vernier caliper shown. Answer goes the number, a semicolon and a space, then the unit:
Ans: 6.0; mm
